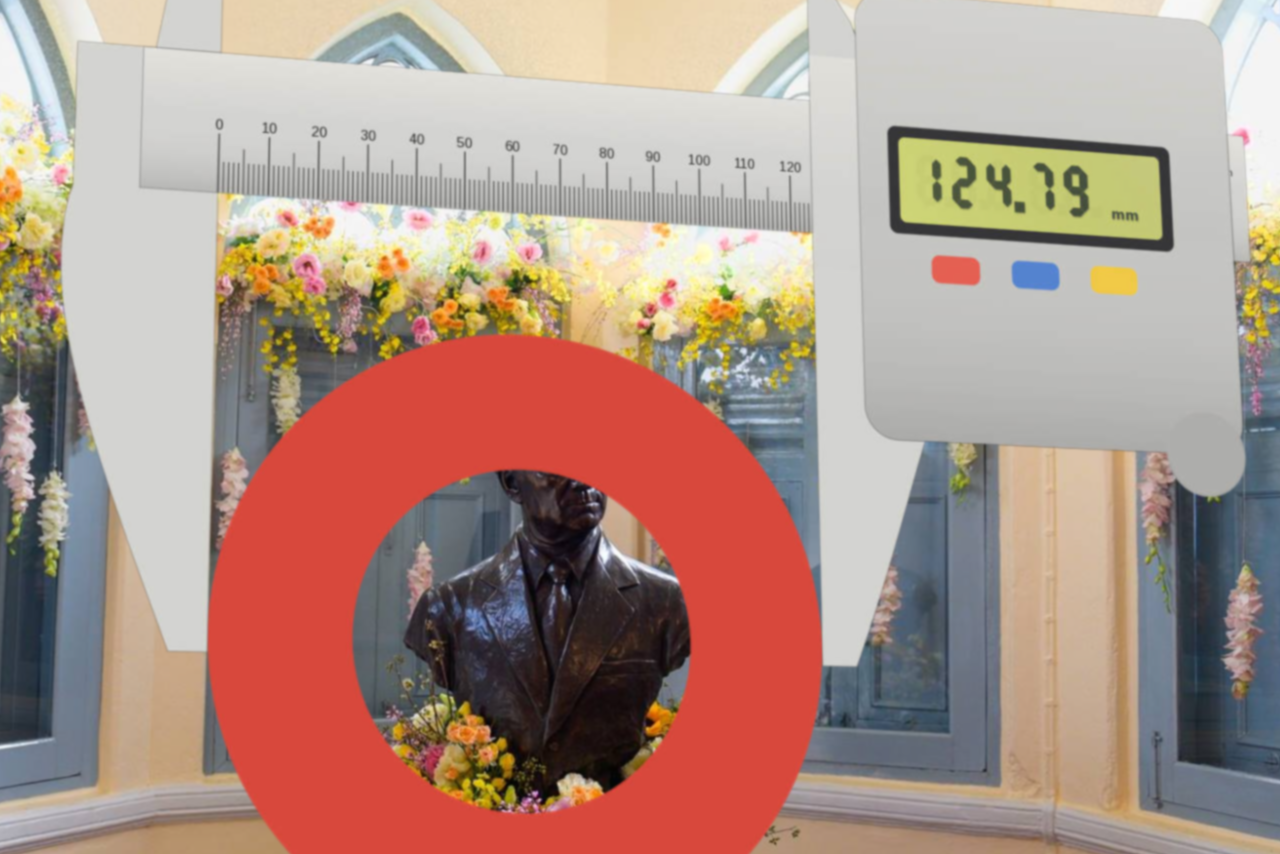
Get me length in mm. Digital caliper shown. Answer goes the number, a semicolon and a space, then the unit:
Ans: 124.79; mm
